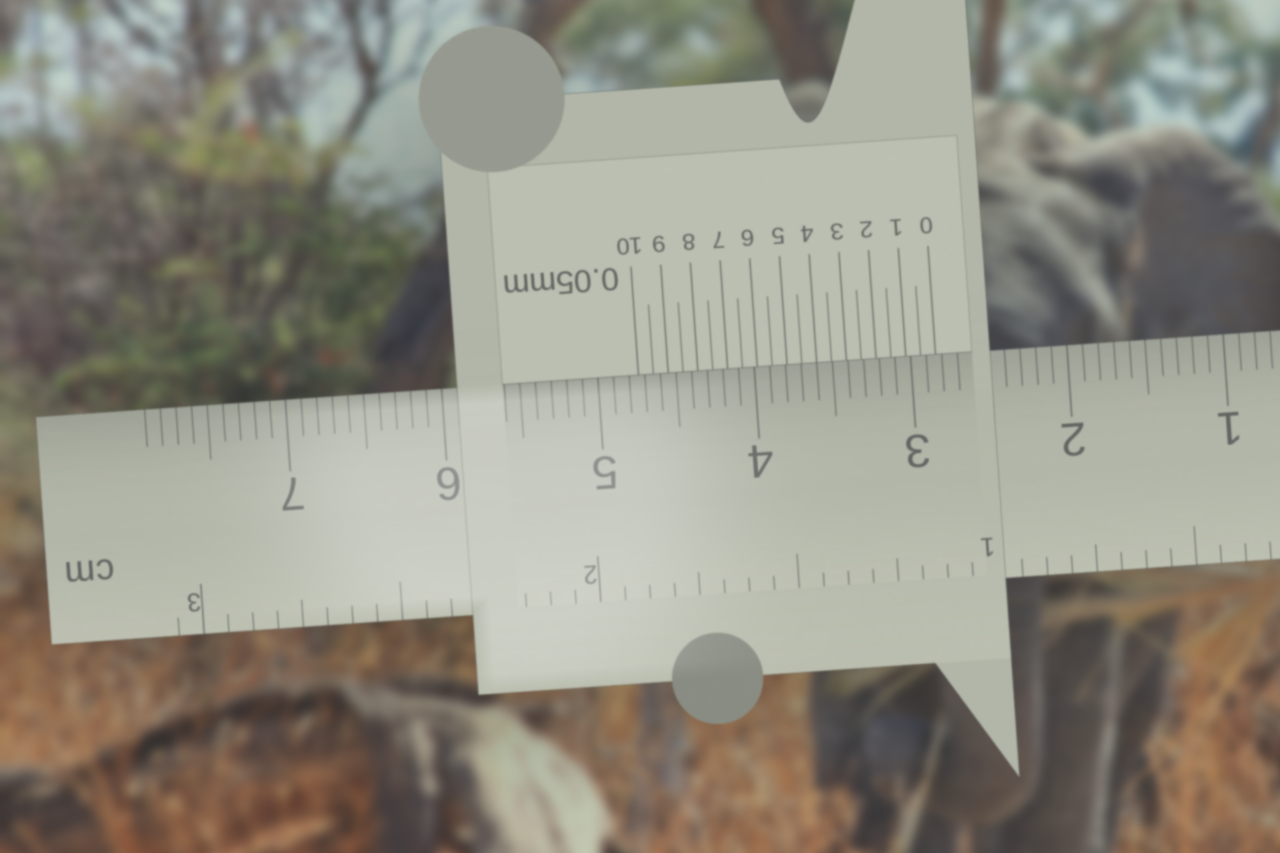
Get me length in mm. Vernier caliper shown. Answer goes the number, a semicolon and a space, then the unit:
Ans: 28.4; mm
